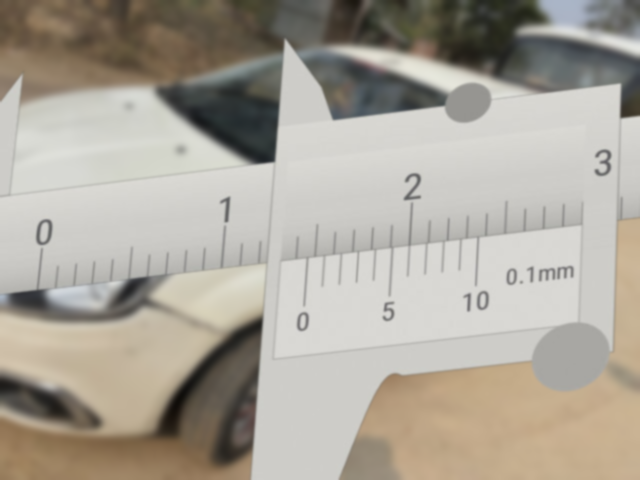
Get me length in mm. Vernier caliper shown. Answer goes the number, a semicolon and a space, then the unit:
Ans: 14.6; mm
